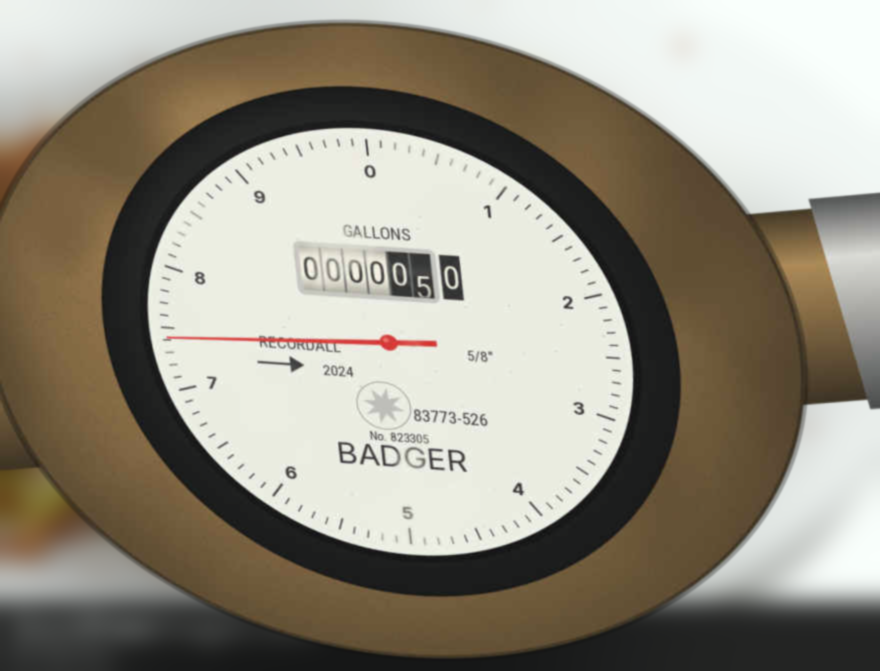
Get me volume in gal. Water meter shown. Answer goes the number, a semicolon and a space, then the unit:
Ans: 47.4; gal
